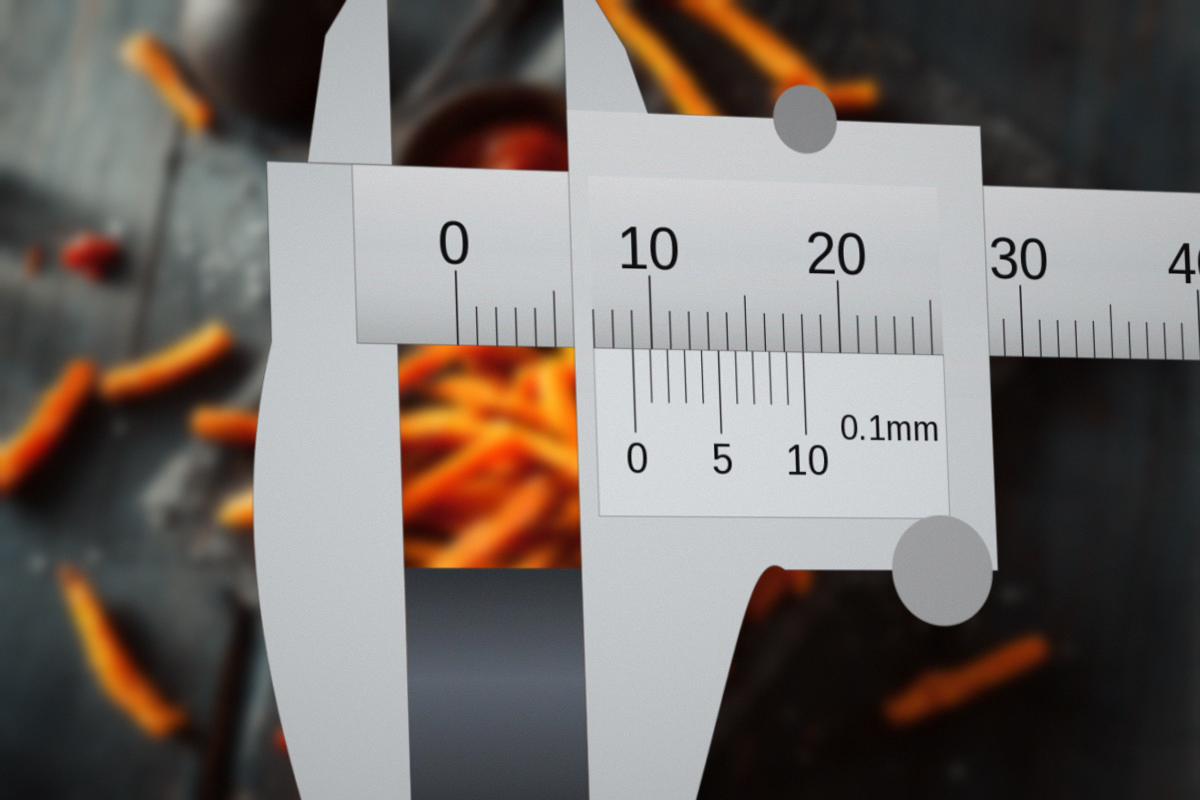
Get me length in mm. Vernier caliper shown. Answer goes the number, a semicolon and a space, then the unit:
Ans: 9.0; mm
